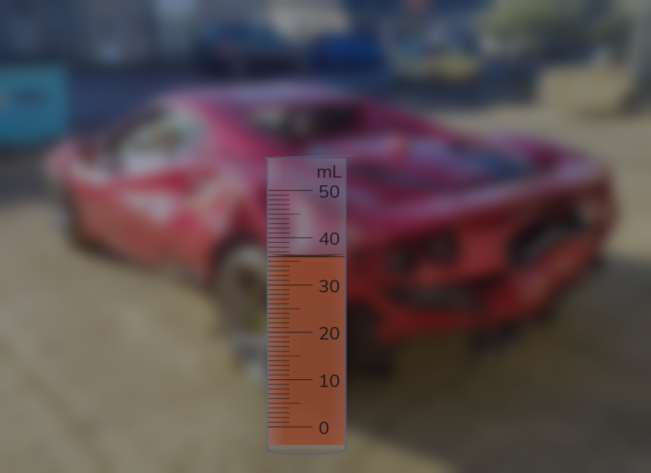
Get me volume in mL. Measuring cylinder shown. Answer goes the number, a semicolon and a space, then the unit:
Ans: 36; mL
